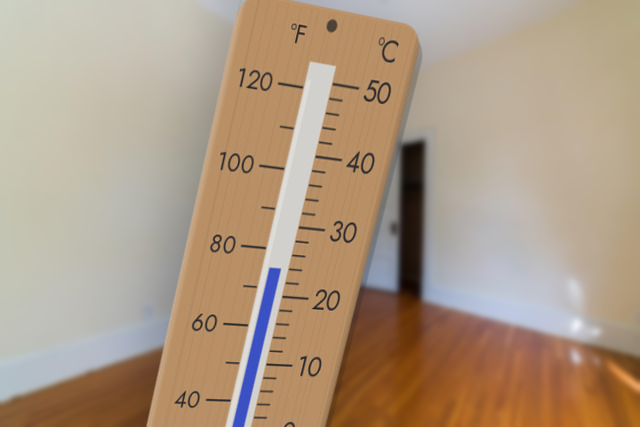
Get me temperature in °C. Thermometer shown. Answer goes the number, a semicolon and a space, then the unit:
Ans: 24; °C
